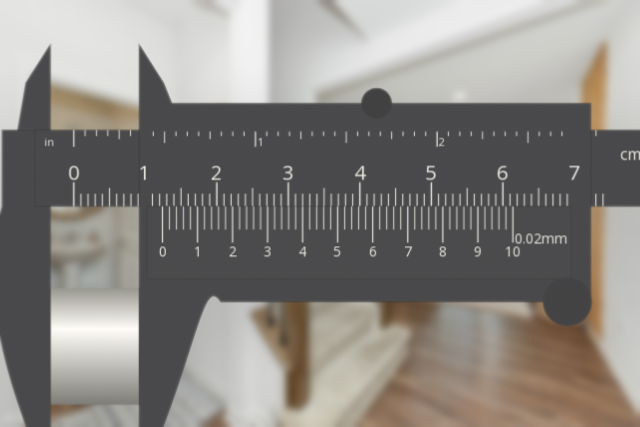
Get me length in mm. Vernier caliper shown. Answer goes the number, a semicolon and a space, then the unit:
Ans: 12.4; mm
